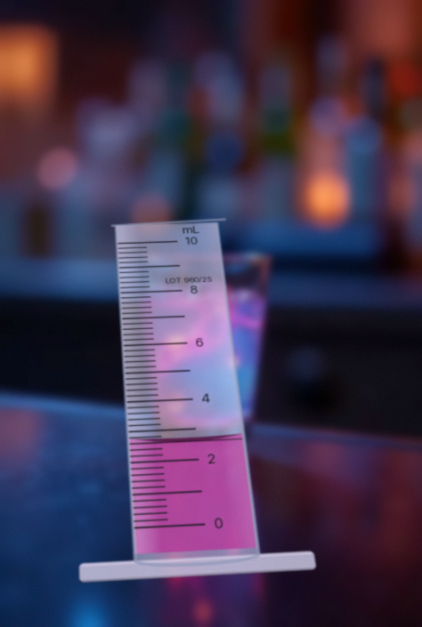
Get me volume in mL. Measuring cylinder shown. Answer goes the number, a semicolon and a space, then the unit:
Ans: 2.6; mL
